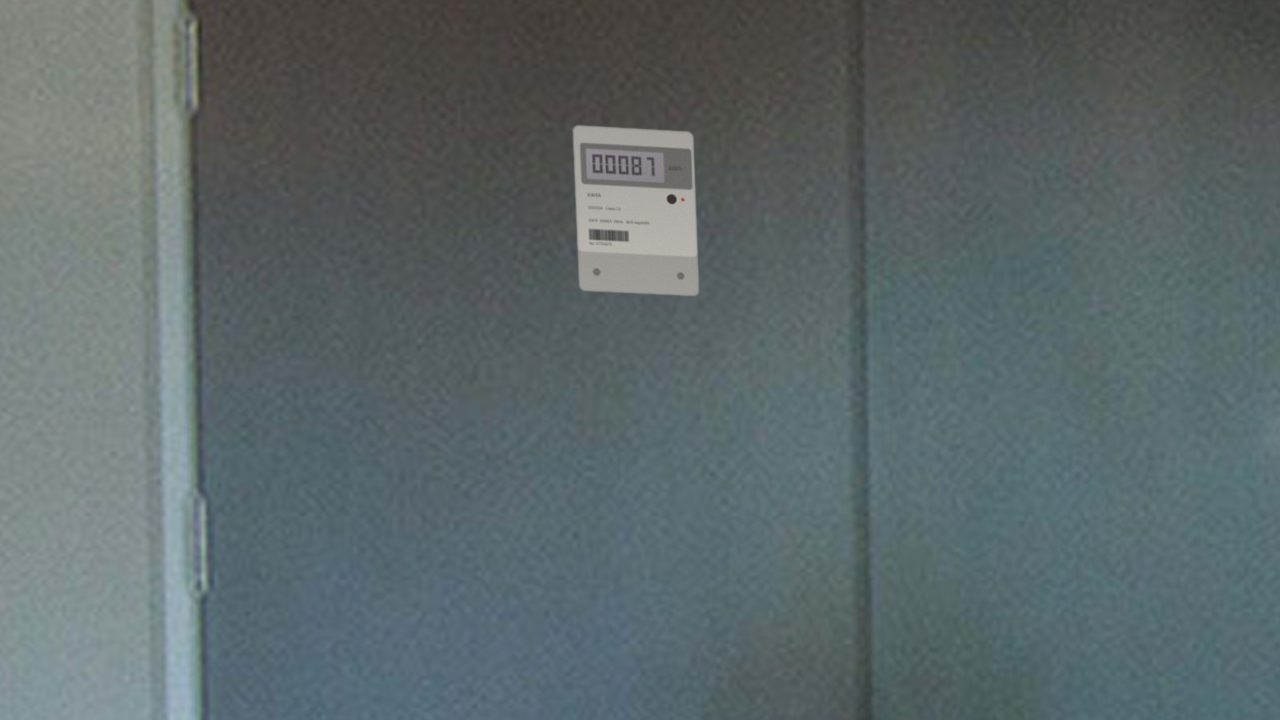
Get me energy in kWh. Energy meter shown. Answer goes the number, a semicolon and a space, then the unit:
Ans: 87; kWh
